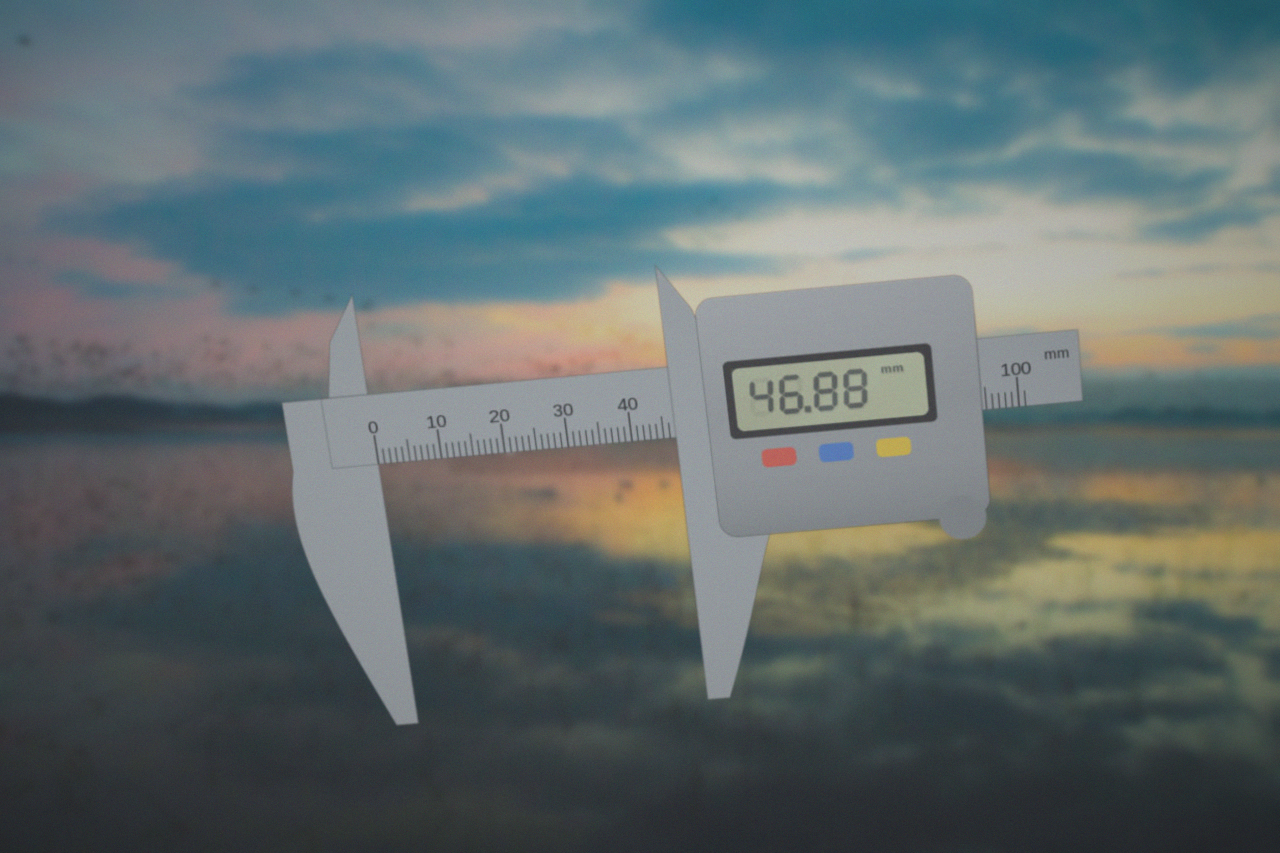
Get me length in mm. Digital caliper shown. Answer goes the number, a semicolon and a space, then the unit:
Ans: 46.88; mm
